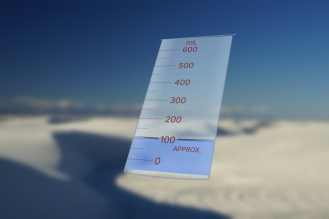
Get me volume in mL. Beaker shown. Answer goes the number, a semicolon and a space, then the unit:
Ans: 100; mL
